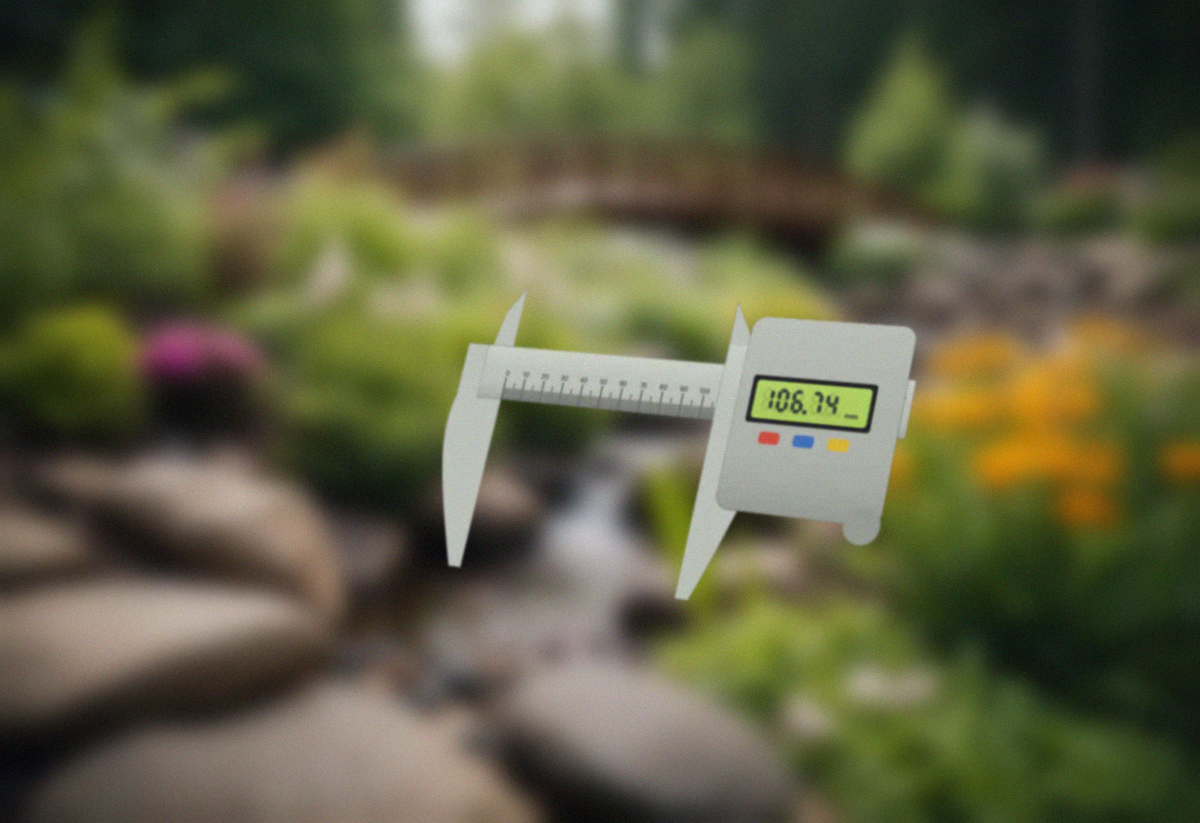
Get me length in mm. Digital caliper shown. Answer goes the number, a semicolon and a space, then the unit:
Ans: 106.74; mm
